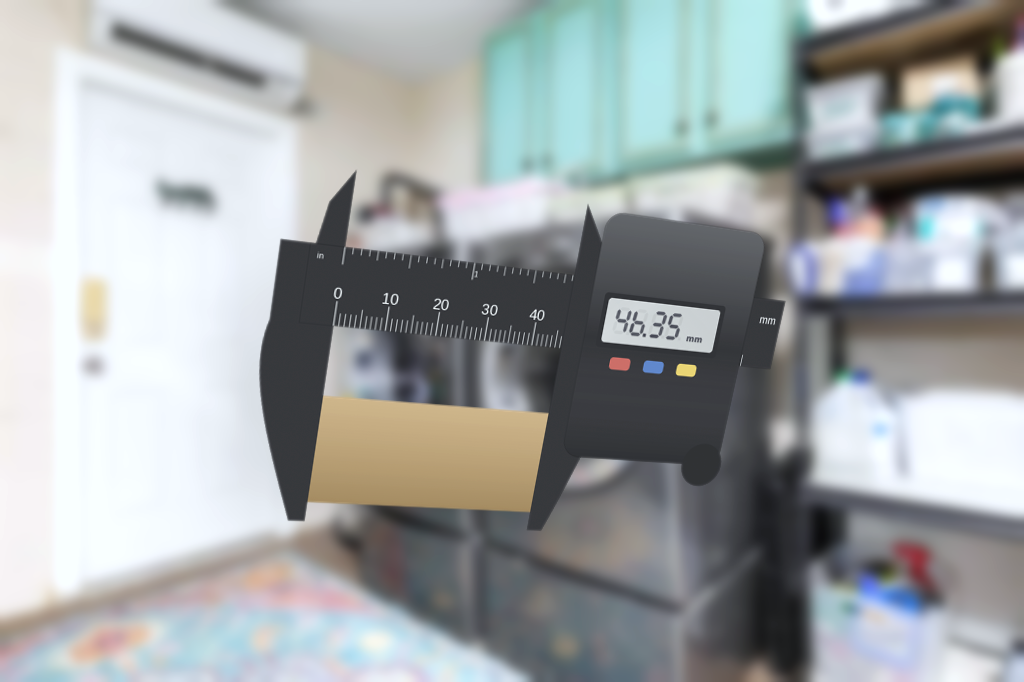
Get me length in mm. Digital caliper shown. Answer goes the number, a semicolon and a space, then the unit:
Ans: 46.35; mm
